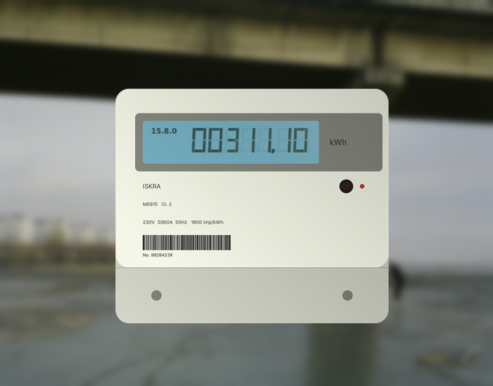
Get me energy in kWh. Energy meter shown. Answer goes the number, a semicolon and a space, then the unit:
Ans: 311.10; kWh
